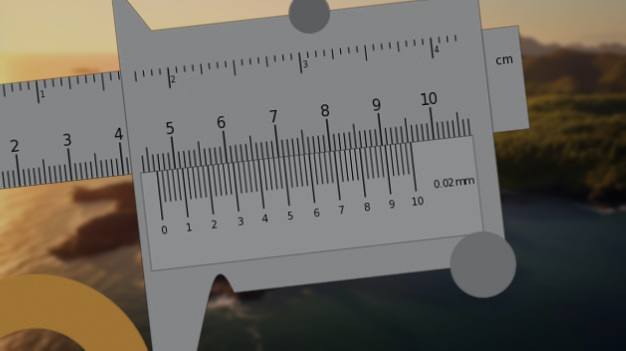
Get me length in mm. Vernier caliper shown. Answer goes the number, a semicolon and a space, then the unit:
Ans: 46.5; mm
